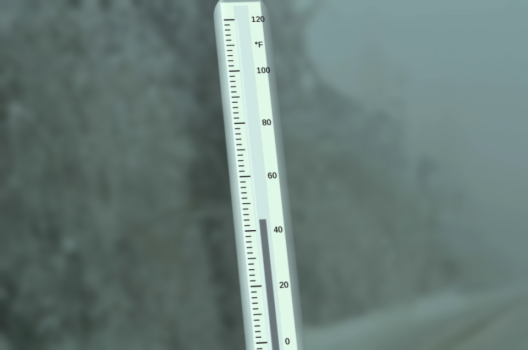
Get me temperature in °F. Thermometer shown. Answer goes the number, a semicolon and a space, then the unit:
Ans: 44; °F
